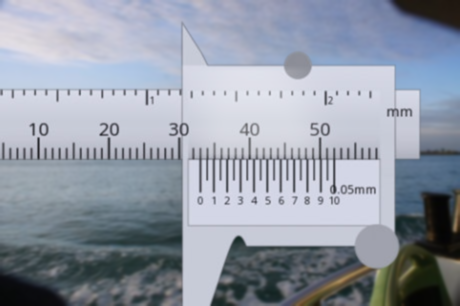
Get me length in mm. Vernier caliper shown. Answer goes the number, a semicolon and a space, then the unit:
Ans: 33.0; mm
